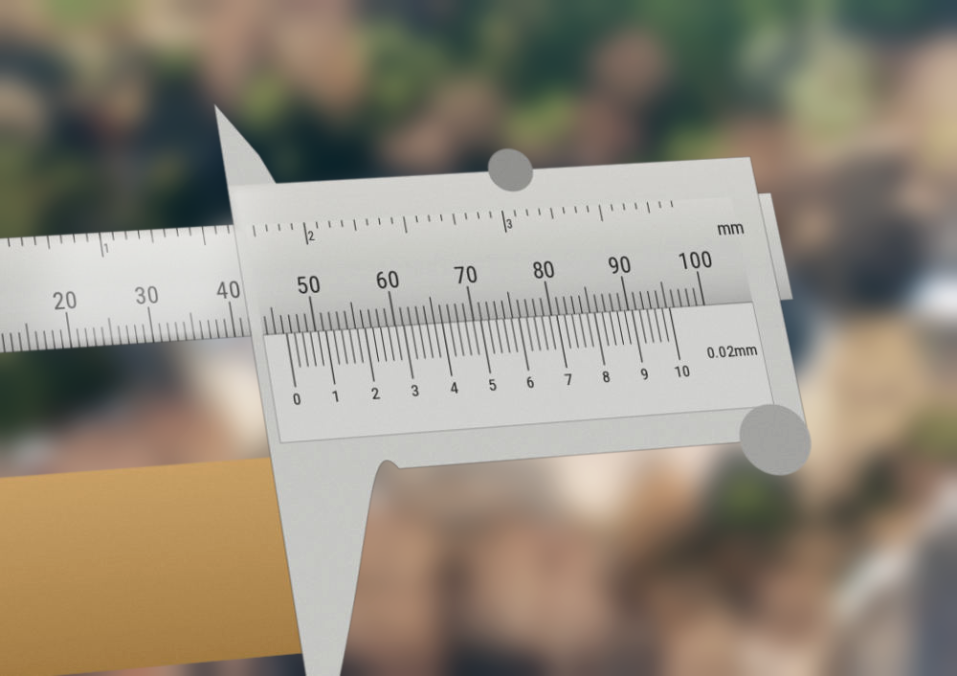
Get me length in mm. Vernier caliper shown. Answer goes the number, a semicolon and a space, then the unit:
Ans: 46.4; mm
